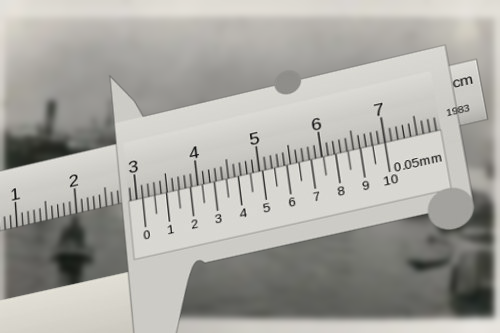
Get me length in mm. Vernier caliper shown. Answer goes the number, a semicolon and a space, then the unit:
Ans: 31.0; mm
